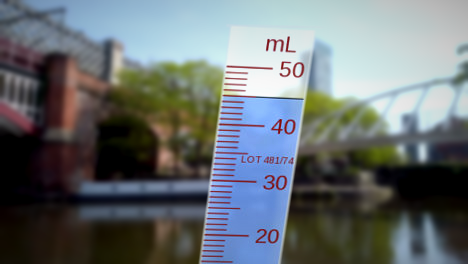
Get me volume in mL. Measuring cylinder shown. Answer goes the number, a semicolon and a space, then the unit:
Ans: 45; mL
